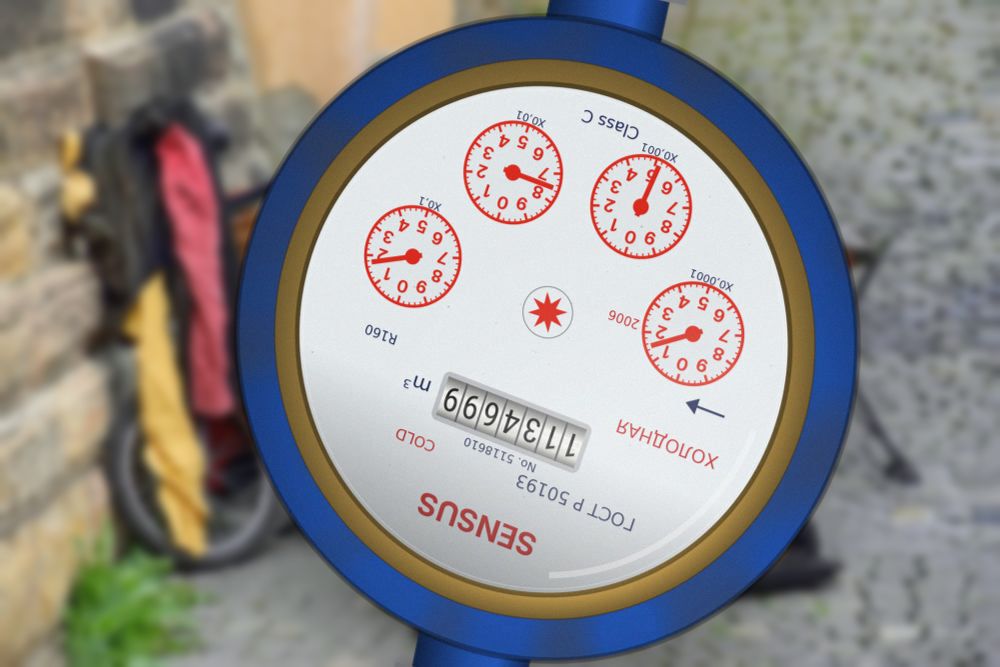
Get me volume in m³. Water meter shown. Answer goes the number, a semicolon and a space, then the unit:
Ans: 1134699.1751; m³
